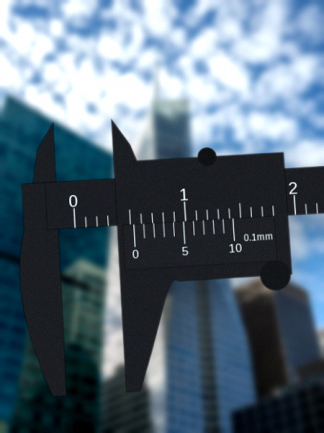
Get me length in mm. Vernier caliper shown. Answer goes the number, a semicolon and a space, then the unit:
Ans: 5.3; mm
